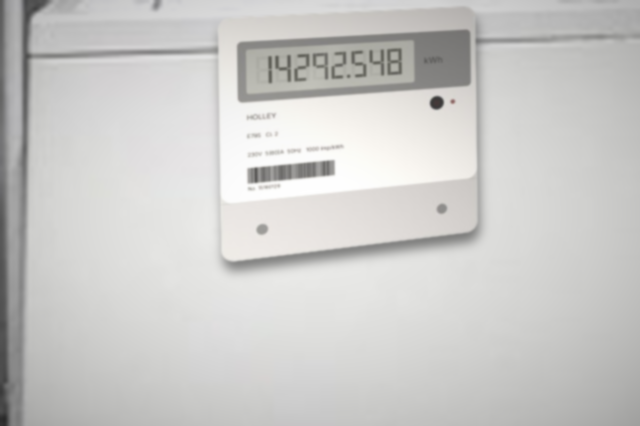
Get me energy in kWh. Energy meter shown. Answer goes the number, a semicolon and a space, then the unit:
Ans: 14292.548; kWh
